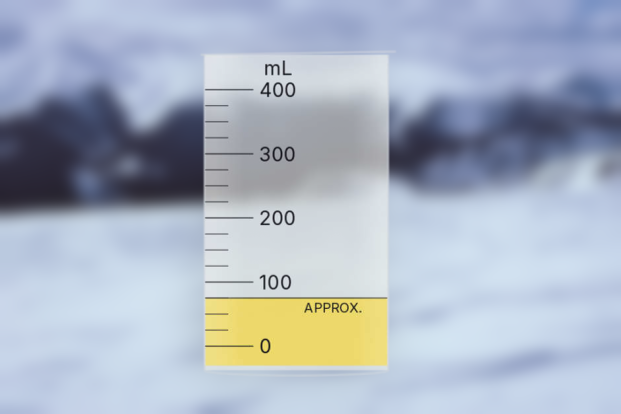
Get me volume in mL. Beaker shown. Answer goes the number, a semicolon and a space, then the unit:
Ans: 75; mL
